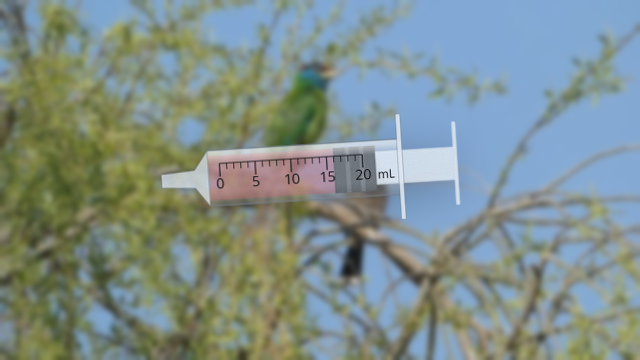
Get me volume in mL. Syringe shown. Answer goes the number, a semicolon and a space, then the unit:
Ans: 16; mL
